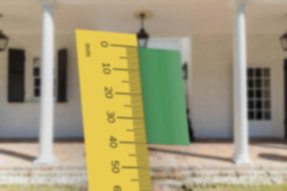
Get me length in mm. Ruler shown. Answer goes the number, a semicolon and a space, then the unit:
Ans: 40; mm
